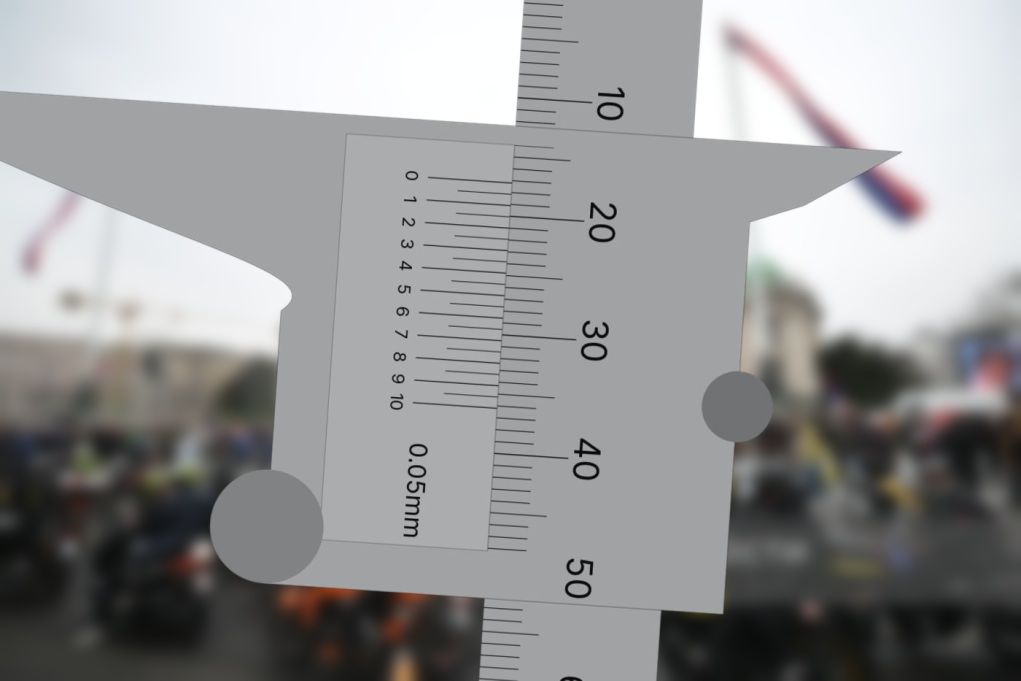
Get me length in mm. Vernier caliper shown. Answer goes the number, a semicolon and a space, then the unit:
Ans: 17.2; mm
